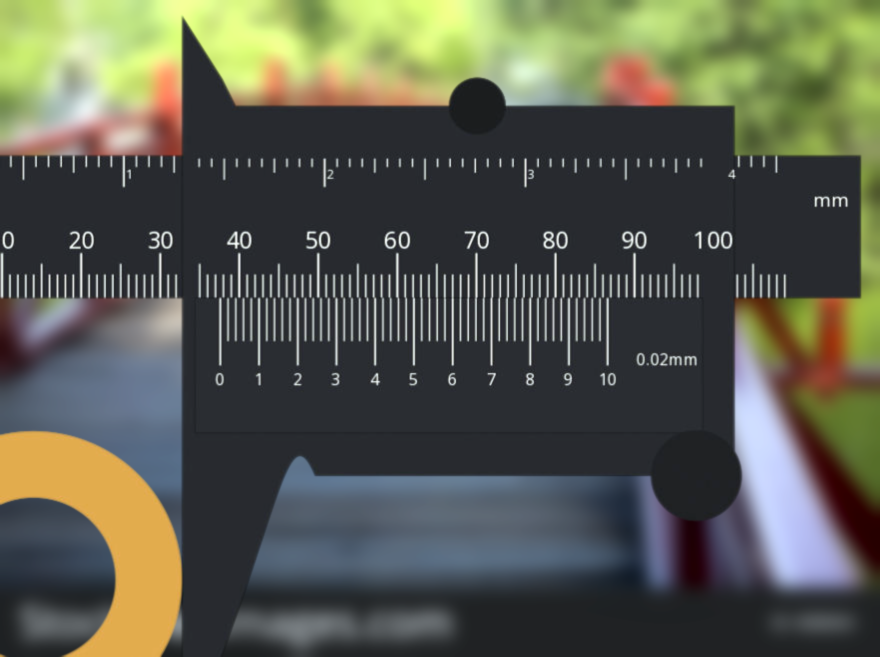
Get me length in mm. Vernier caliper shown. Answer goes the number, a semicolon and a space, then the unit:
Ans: 37.6; mm
